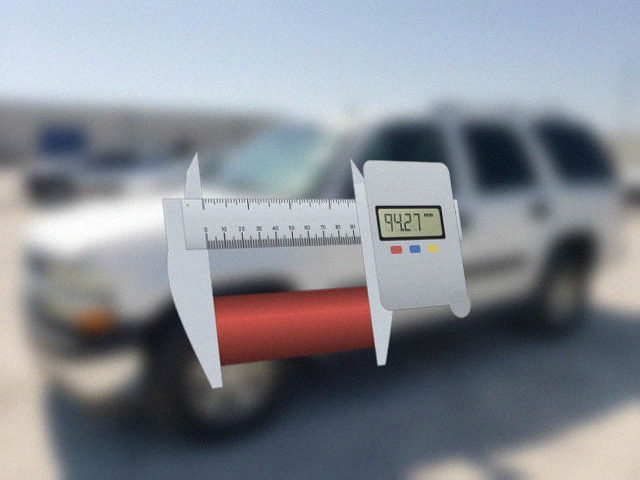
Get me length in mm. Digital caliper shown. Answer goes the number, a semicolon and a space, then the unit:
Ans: 94.27; mm
